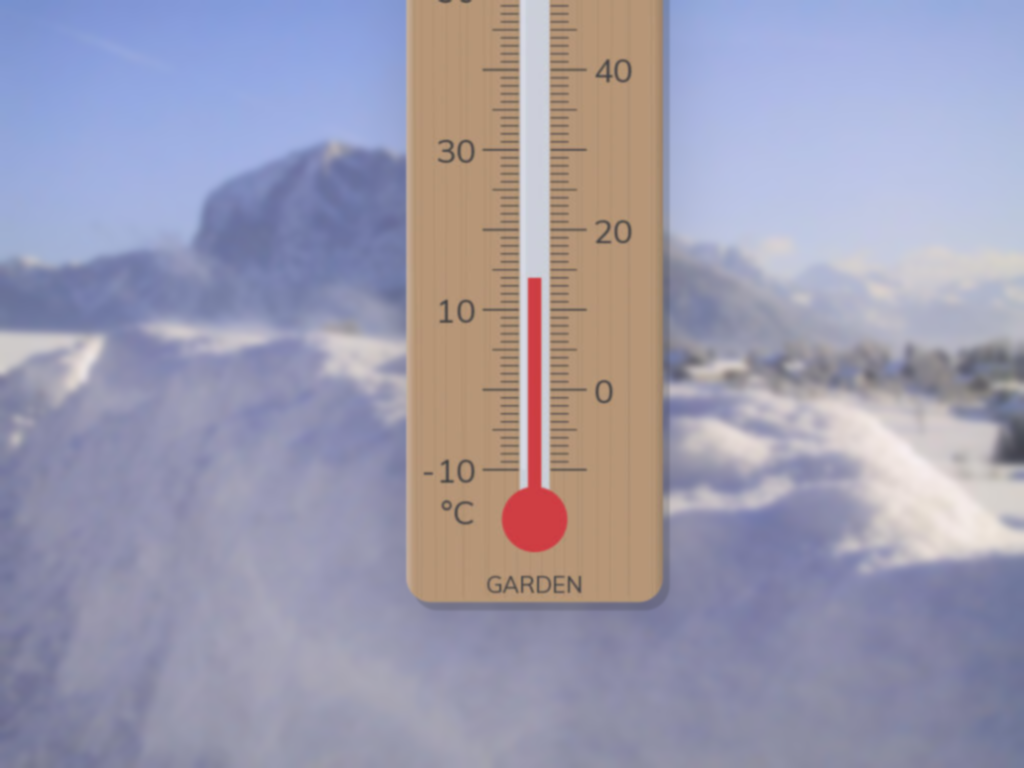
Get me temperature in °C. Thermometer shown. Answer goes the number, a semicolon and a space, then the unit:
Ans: 14; °C
